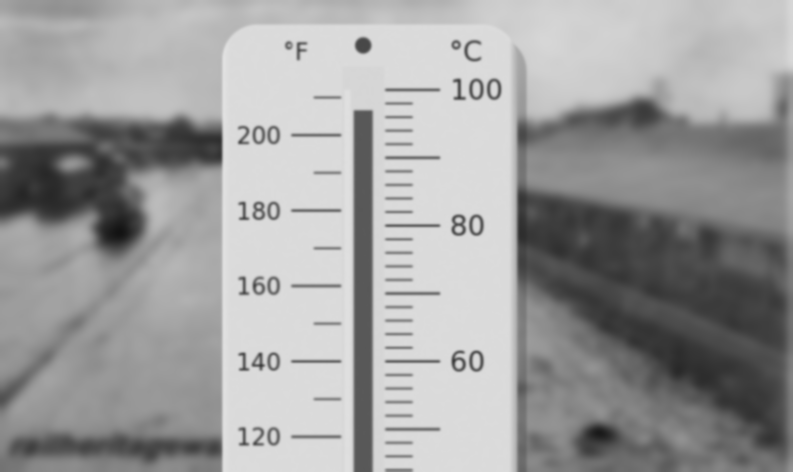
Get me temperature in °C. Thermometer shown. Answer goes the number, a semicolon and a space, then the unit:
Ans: 97; °C
